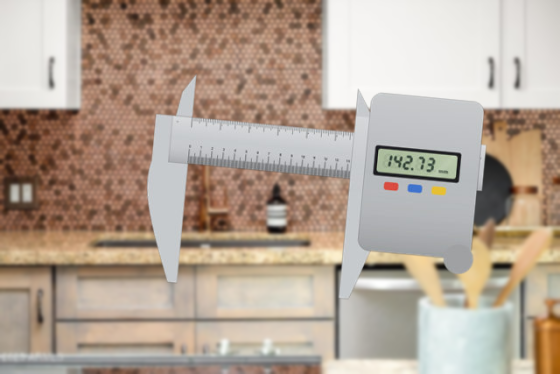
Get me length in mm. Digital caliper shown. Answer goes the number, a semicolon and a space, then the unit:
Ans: 142.73; mm
